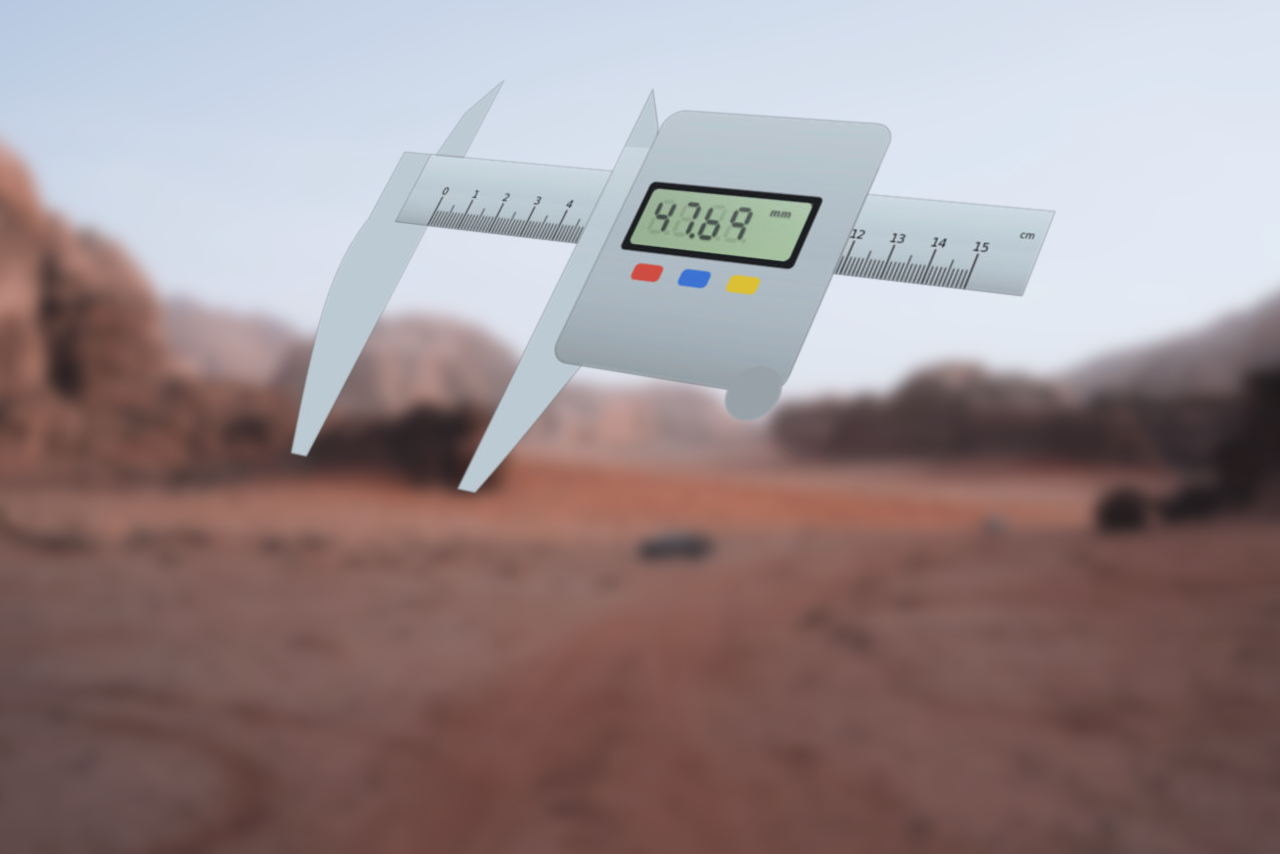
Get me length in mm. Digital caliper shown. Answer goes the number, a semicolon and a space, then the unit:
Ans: 47.69; mm
